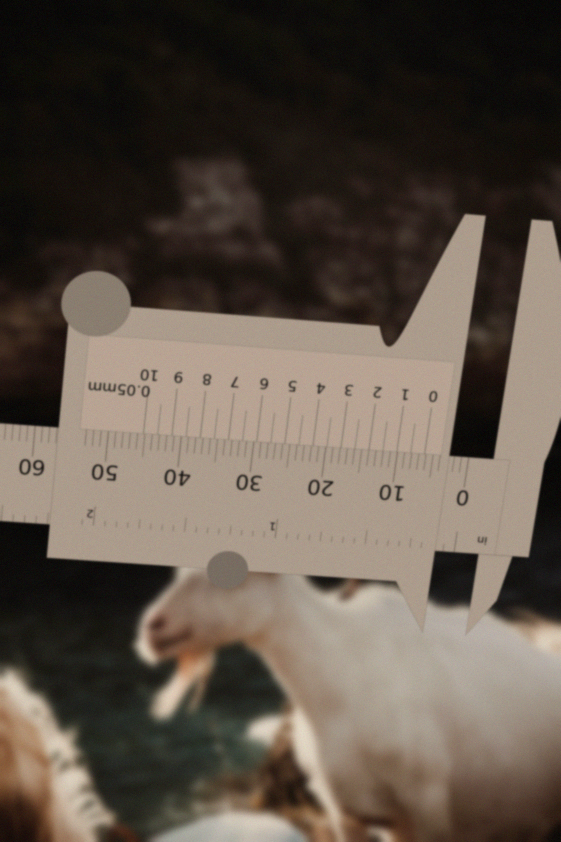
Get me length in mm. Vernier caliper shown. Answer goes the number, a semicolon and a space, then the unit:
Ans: 6.2; mm
